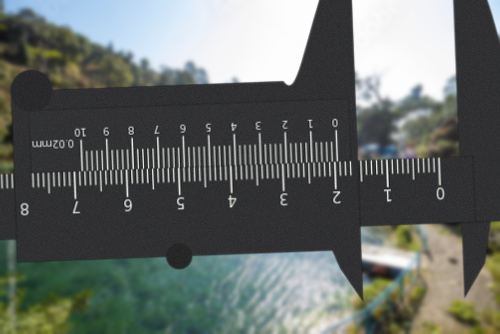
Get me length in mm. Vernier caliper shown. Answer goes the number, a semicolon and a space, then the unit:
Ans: 19.5; mm
